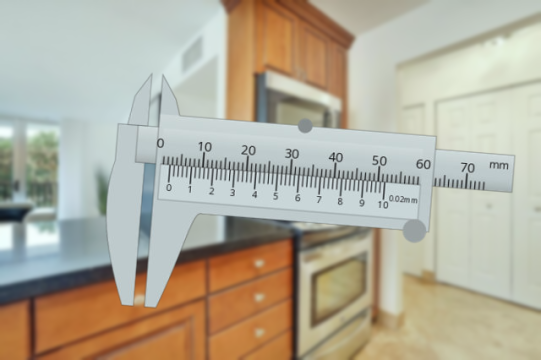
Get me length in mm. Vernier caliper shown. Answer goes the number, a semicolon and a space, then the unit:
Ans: 2.5; mm
